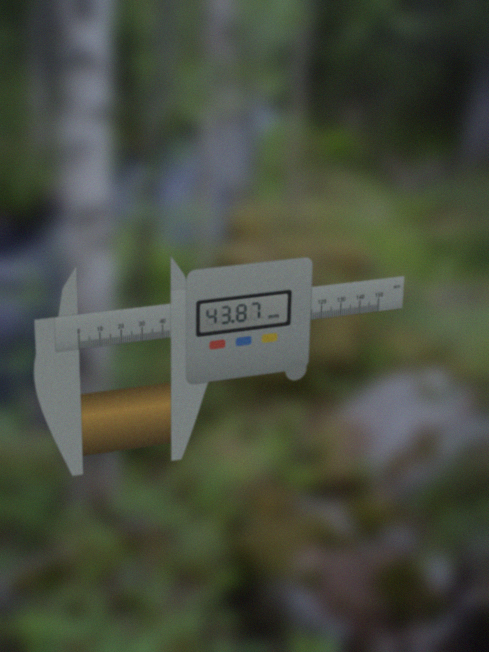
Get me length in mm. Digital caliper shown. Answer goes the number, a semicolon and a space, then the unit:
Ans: 43.87; mm
